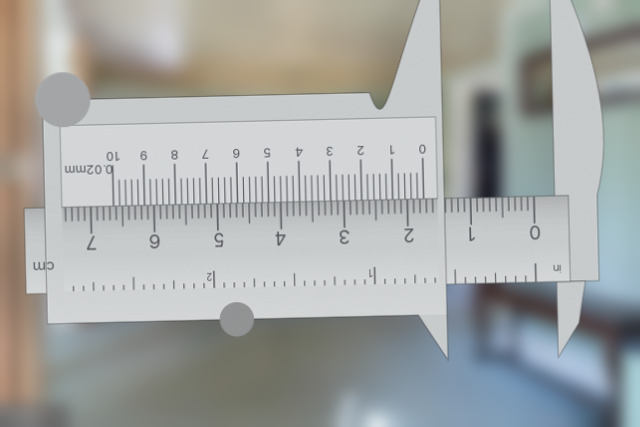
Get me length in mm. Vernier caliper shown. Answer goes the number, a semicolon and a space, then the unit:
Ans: 17.4; mm
